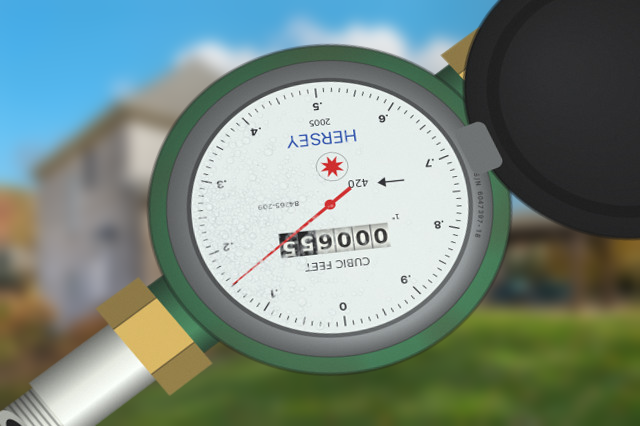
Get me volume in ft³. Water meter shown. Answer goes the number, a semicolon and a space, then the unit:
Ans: 655.15; ft³
